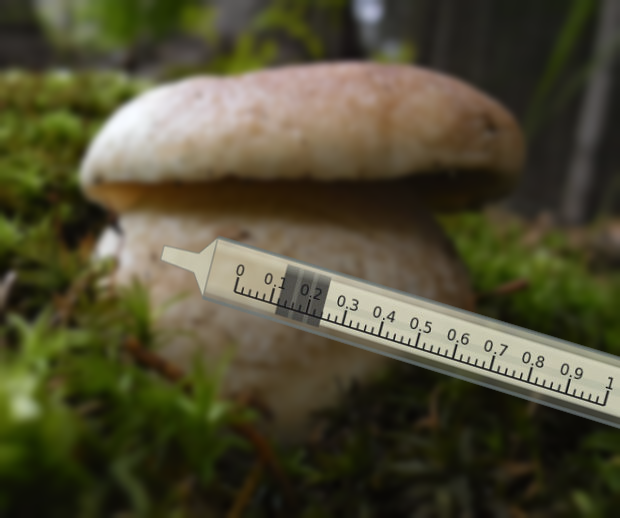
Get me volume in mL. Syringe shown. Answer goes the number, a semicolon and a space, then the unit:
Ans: 0.12; mL
